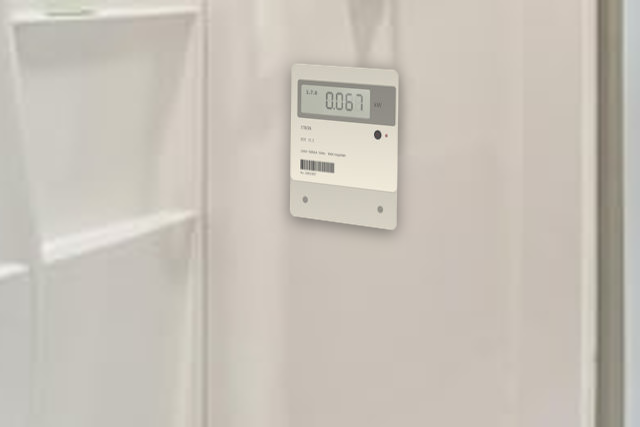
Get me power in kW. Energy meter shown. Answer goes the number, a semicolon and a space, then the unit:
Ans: 0.067; kW
